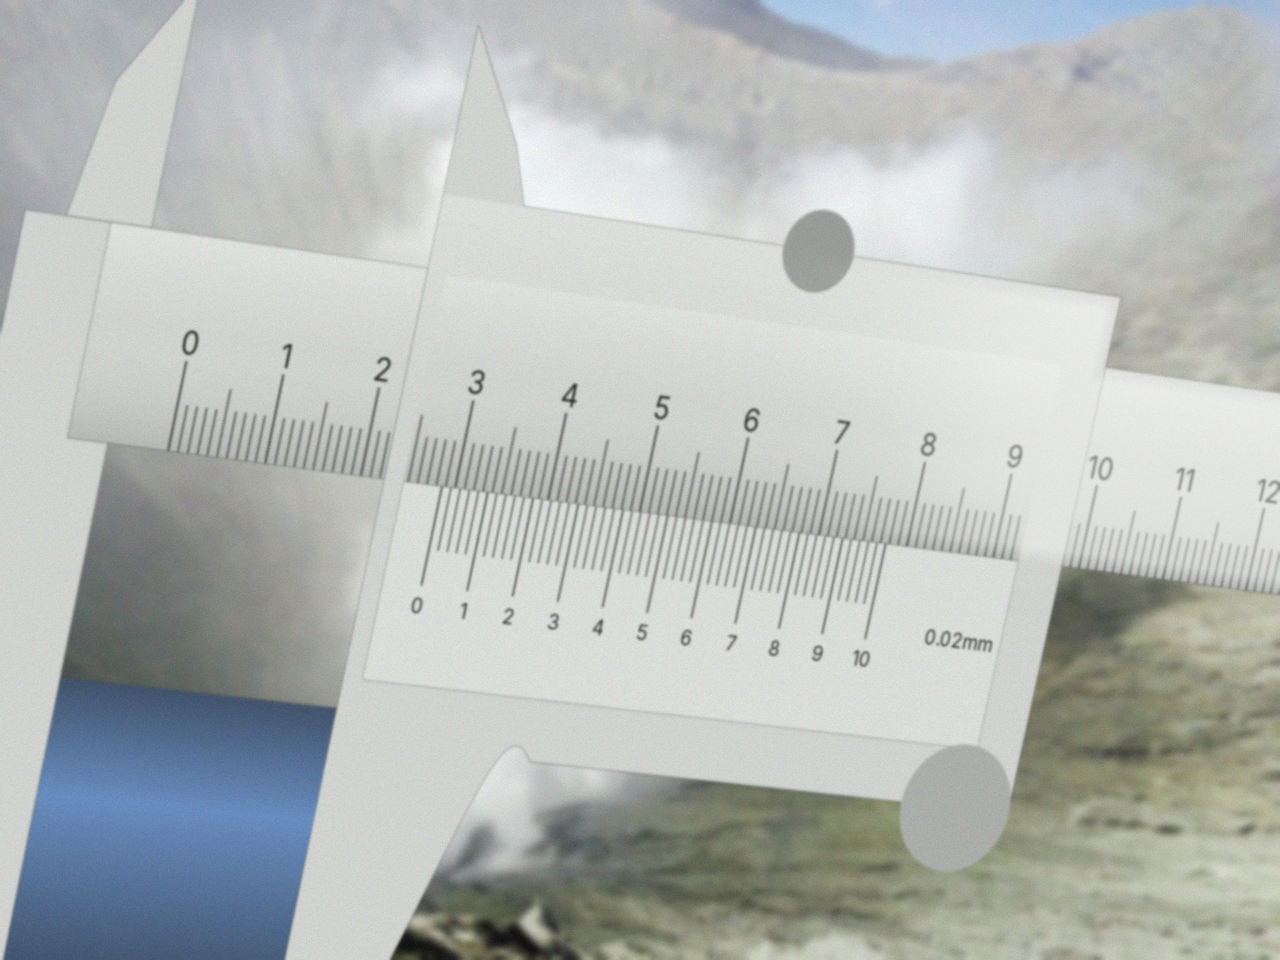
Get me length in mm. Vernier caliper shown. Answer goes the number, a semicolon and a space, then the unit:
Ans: 28.6; mm
